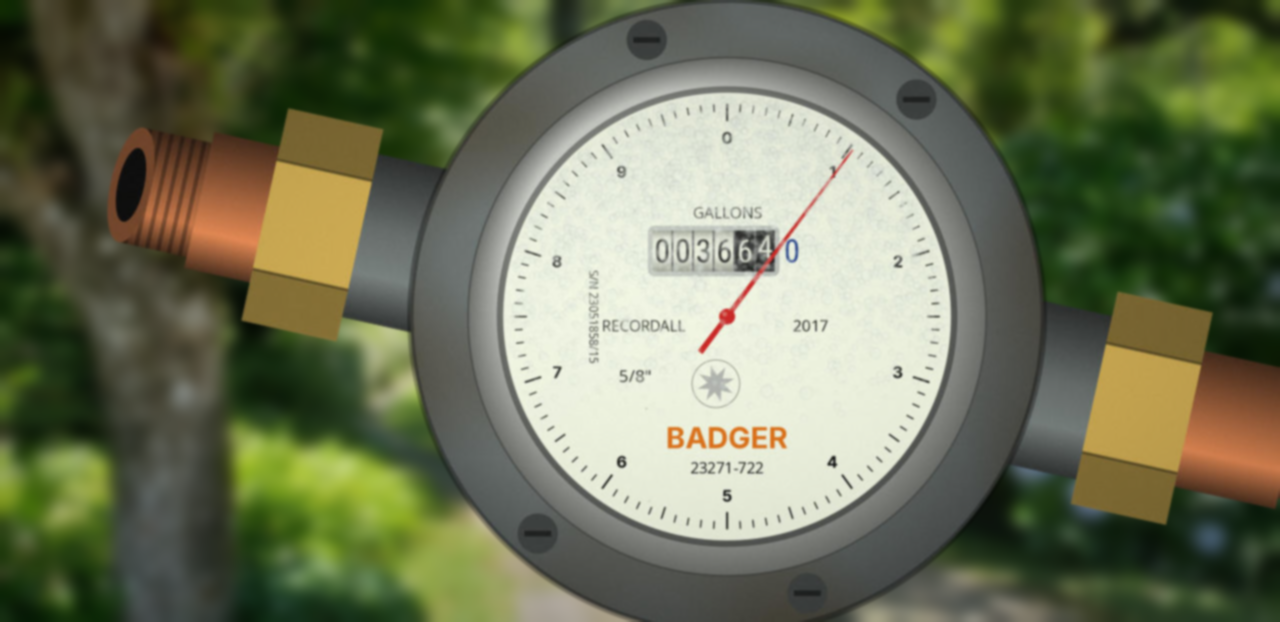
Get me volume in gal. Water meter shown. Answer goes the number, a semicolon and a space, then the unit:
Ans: 36641.0; gal
